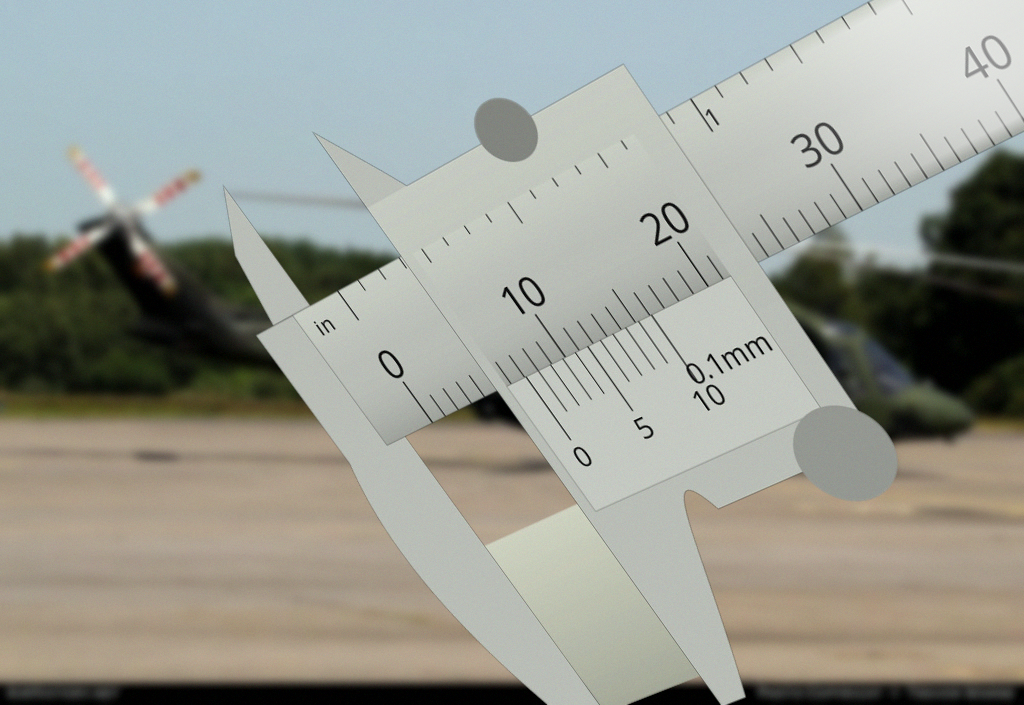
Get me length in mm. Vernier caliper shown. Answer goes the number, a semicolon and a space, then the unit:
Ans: 7.1; mm
